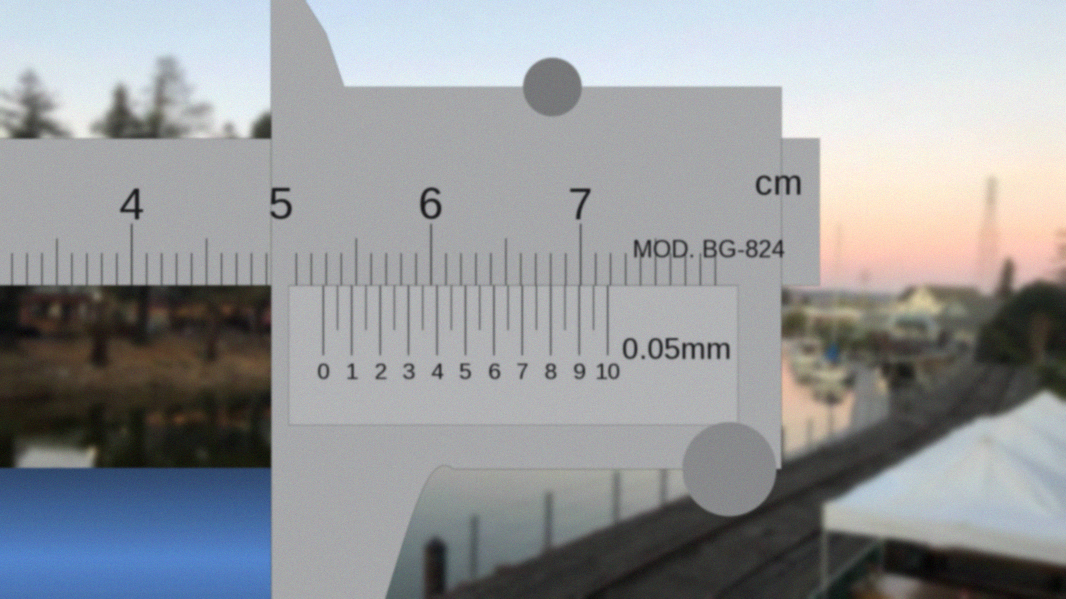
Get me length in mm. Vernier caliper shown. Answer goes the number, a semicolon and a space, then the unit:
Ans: 52.8; mm
